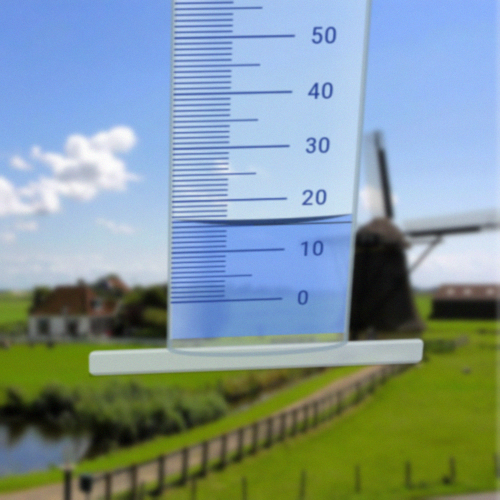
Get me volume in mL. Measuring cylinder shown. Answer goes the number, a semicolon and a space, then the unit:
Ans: 15; mL
